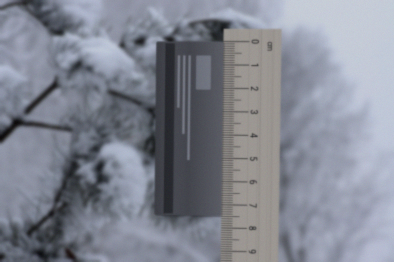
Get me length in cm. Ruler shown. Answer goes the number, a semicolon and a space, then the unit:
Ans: 7.5; cm
